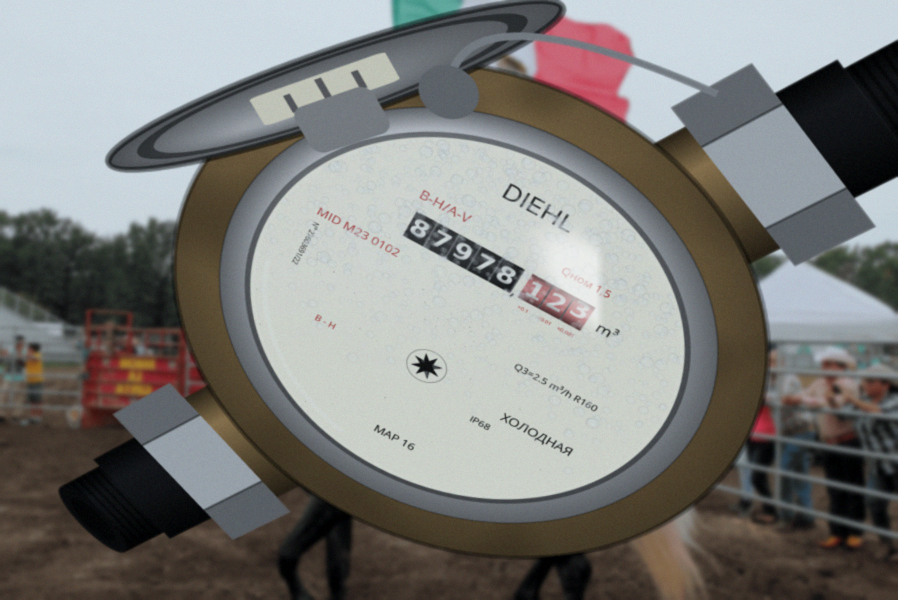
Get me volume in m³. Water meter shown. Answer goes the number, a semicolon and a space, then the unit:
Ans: 87978.123; m³
